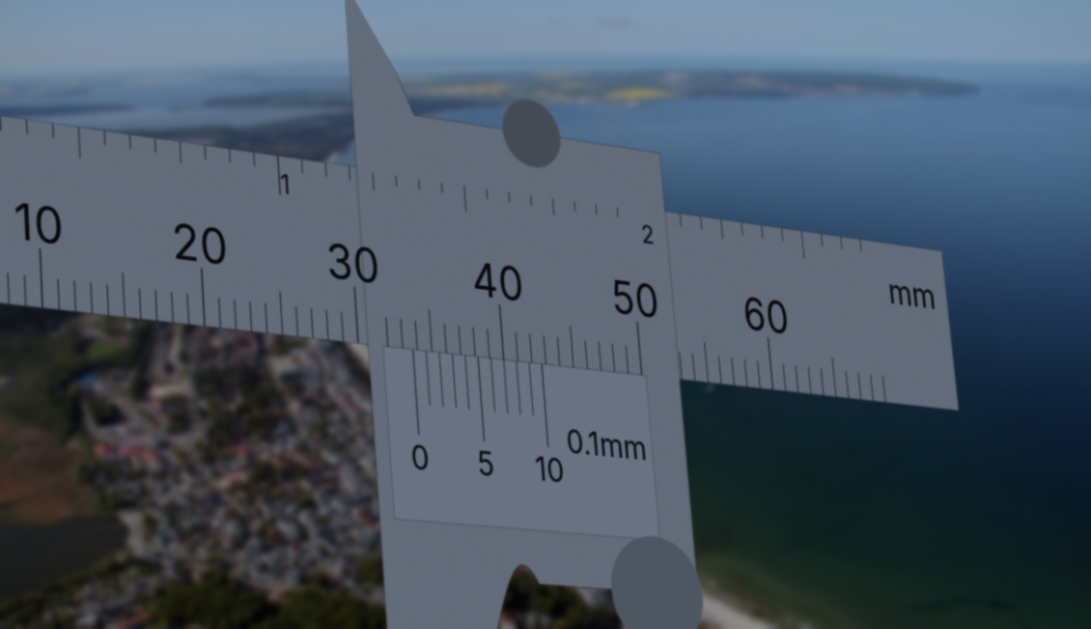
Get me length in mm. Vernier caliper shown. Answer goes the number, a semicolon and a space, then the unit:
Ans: 33.7; mm
